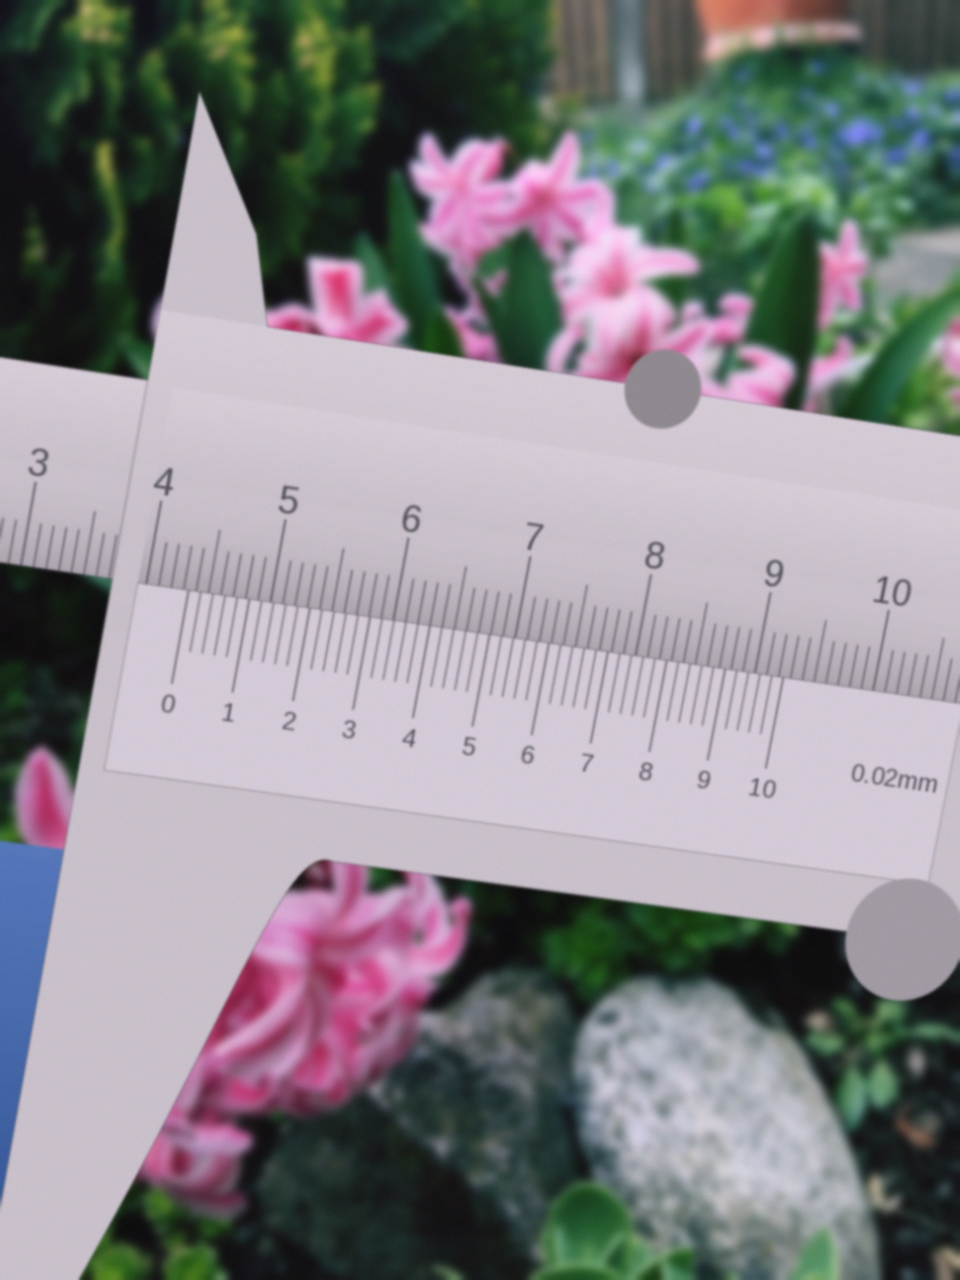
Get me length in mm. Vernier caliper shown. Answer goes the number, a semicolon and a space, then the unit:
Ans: 43.4; mm
